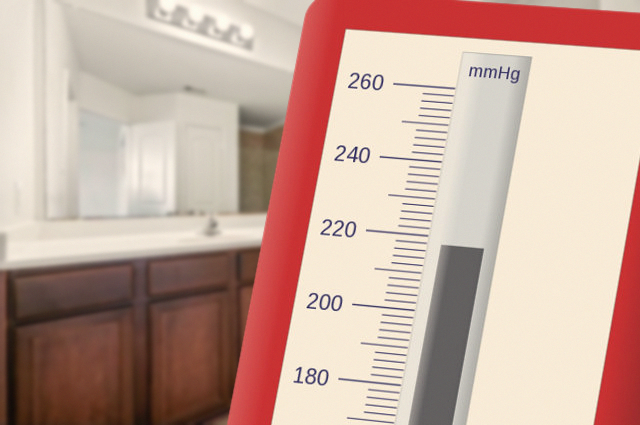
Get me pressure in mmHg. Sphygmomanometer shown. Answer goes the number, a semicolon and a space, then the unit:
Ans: 218; mmHg
